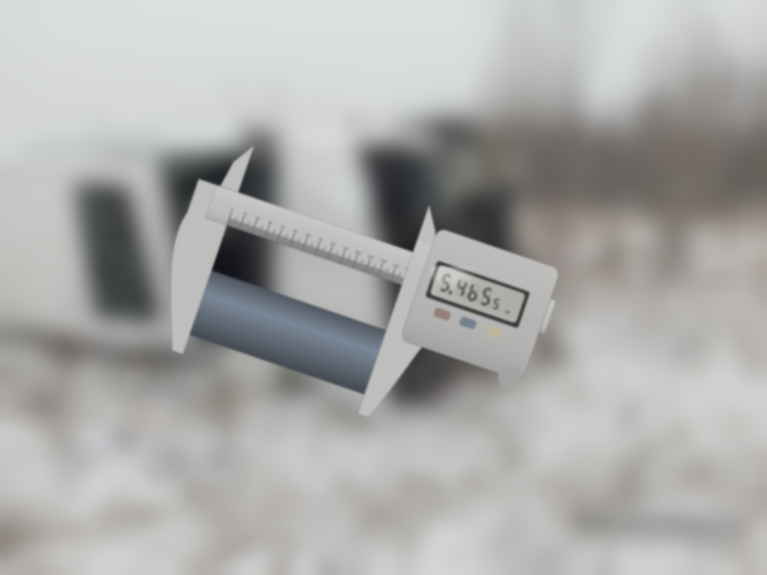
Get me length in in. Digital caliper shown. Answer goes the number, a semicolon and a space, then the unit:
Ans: 5.4655; in
